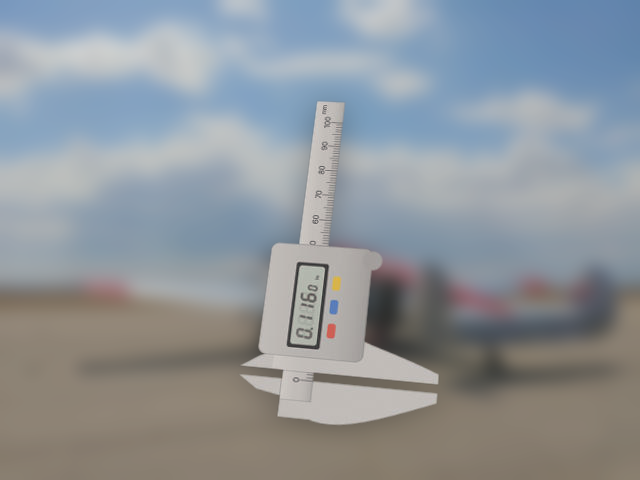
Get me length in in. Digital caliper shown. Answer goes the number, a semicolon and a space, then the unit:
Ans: 0.1160; in
